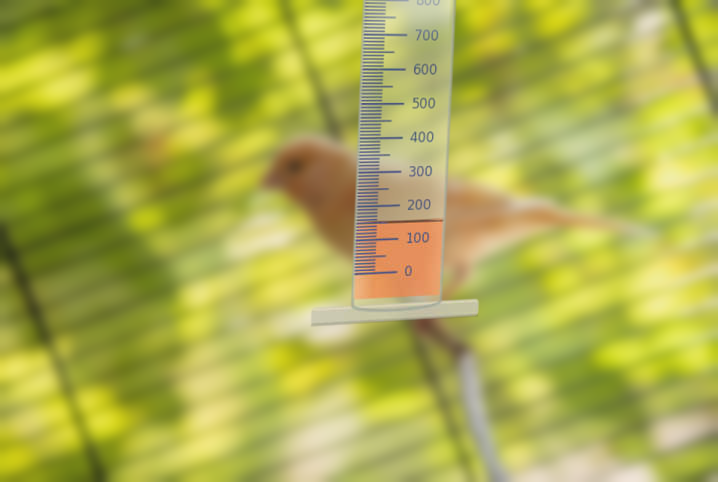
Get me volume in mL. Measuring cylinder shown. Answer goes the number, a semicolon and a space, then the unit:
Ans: 150; mL
